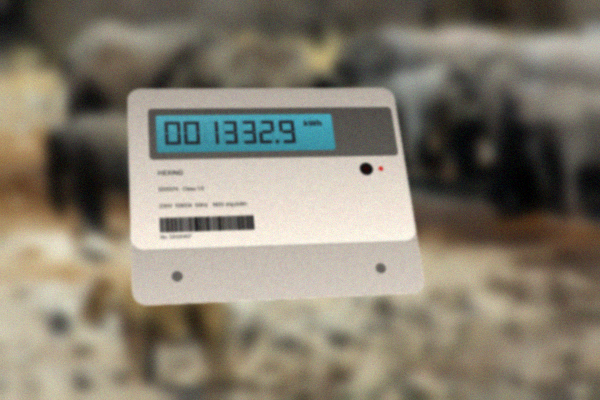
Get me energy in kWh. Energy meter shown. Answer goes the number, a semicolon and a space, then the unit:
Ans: 1332.9; kWh
